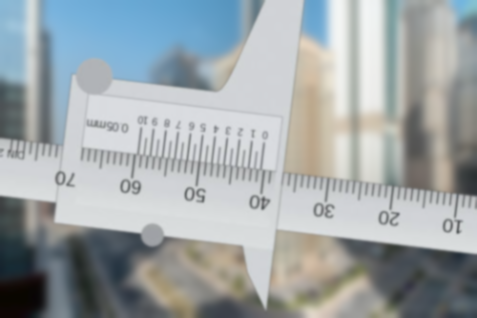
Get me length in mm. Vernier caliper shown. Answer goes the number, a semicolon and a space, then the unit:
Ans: 40.5; mm
